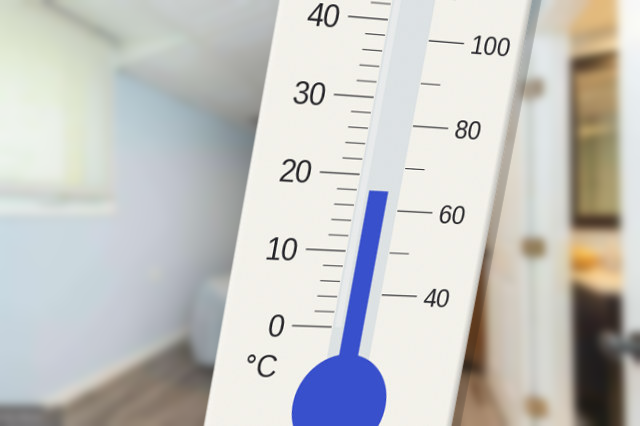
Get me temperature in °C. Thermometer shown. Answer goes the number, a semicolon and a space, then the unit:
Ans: 18; °C
